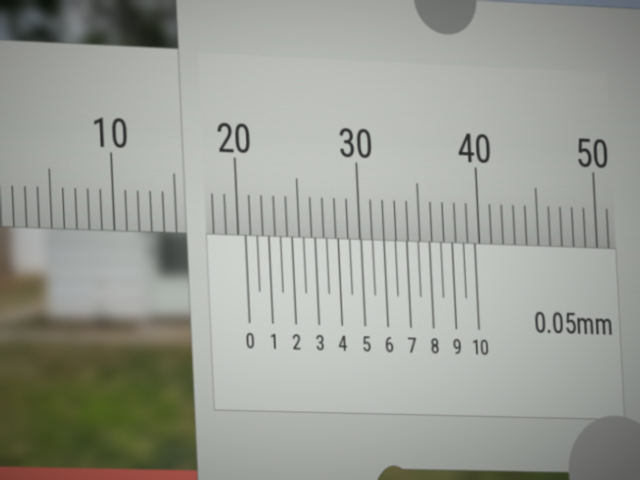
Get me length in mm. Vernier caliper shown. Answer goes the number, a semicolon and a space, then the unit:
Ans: 20.6; mm
